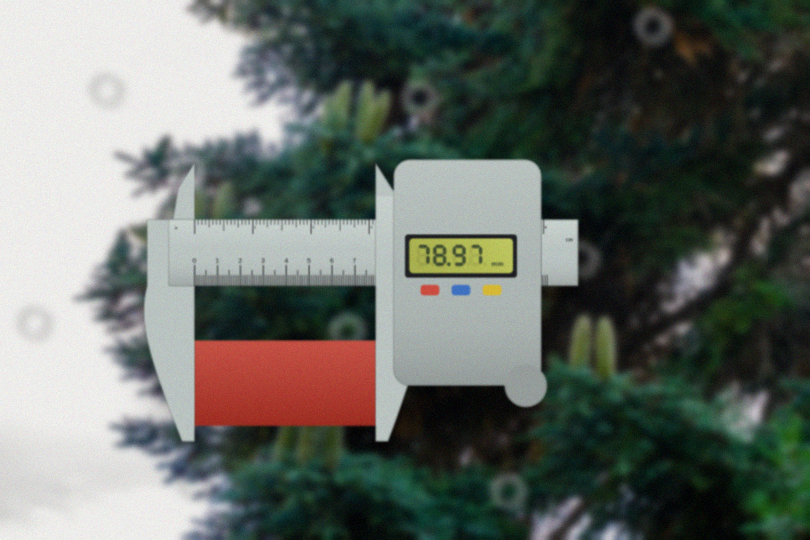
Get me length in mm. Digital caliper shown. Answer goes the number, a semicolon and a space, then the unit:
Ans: 78.97; mm
